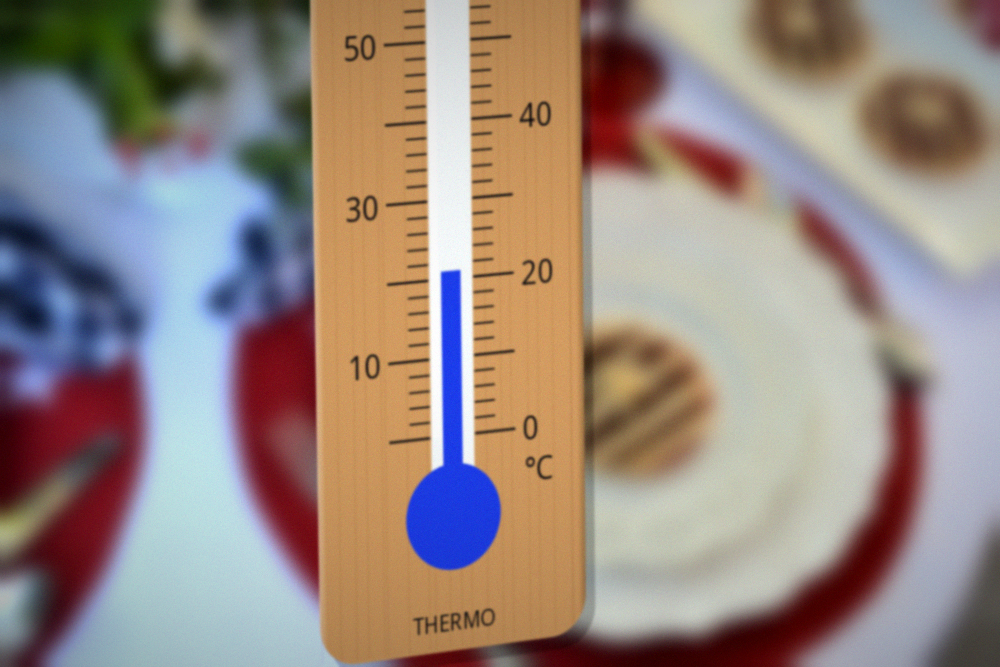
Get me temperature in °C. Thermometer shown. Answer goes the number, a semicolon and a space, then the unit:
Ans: 21; °C
